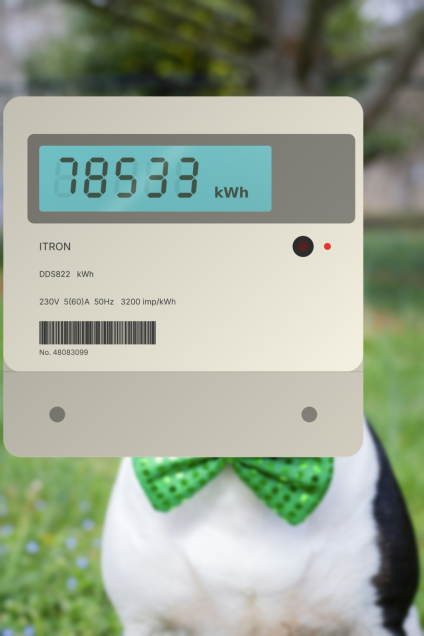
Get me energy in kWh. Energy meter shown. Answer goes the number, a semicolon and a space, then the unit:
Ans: 78533; kWh
